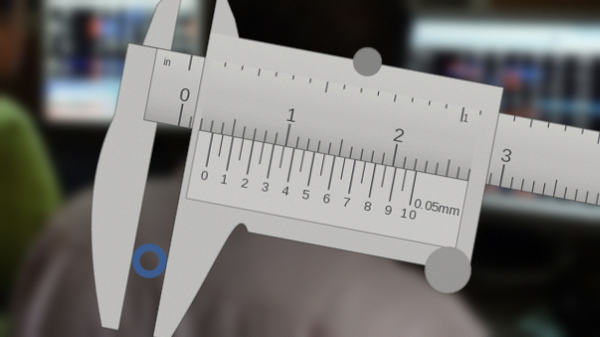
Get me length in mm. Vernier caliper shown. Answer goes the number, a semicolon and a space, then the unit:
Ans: 3.2; mm
